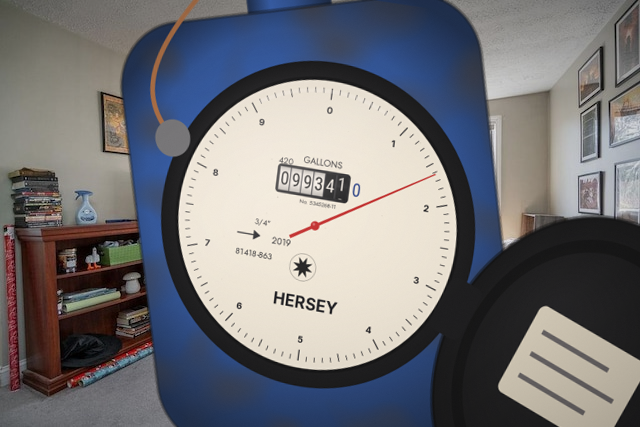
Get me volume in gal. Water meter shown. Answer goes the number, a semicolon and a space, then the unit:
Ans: 993411.6; gal
